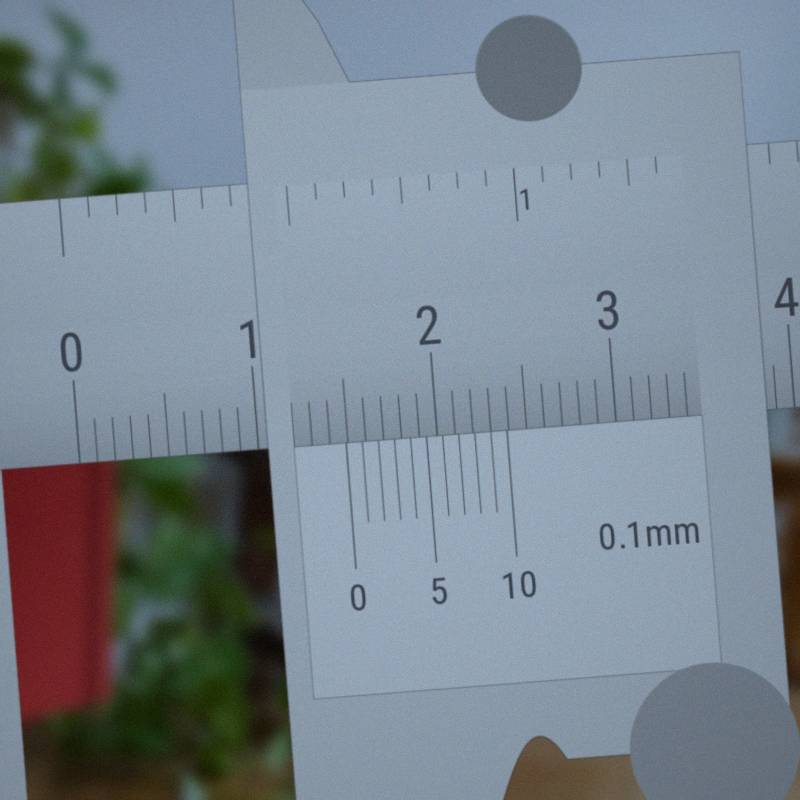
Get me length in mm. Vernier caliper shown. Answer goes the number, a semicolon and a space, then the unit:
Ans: 14.9; mm
